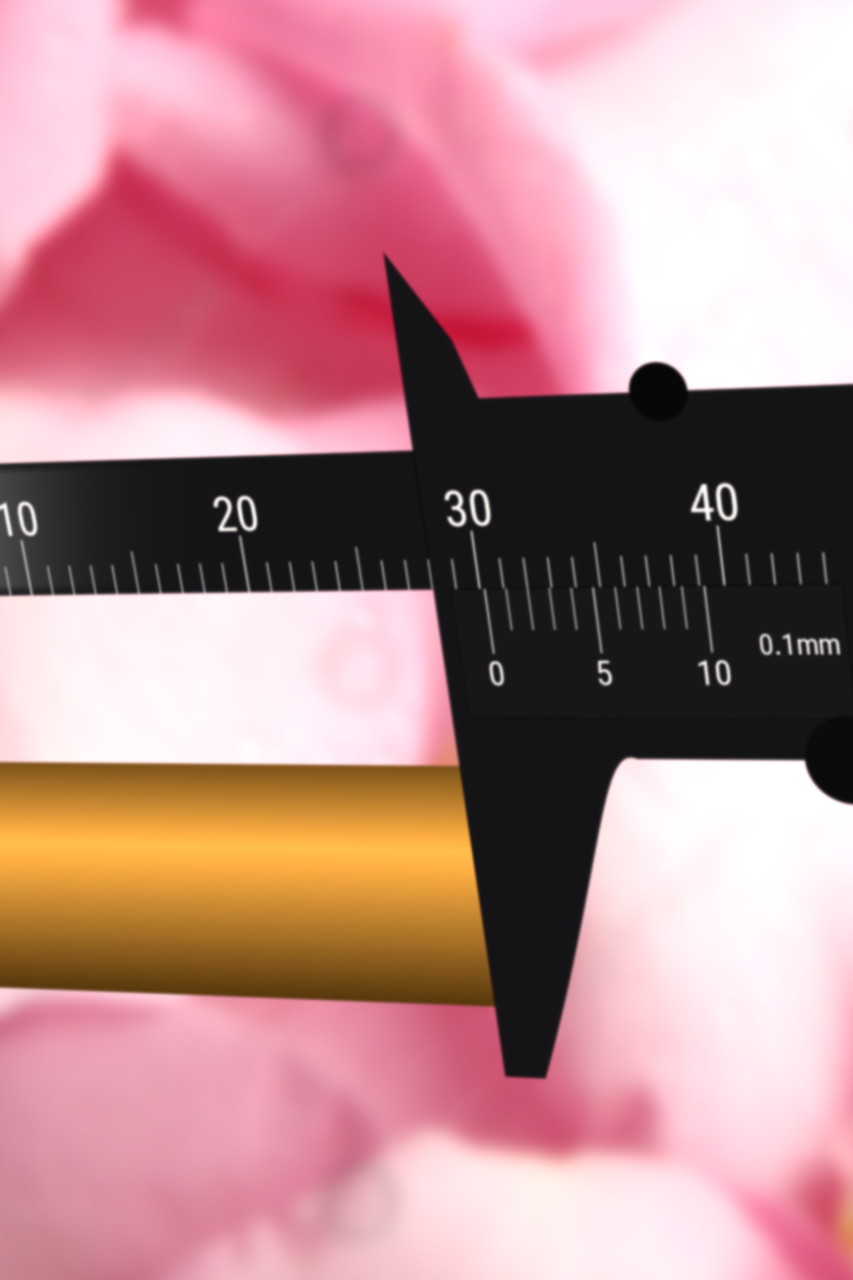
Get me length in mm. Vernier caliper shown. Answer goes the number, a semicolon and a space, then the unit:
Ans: 30.2; mm
